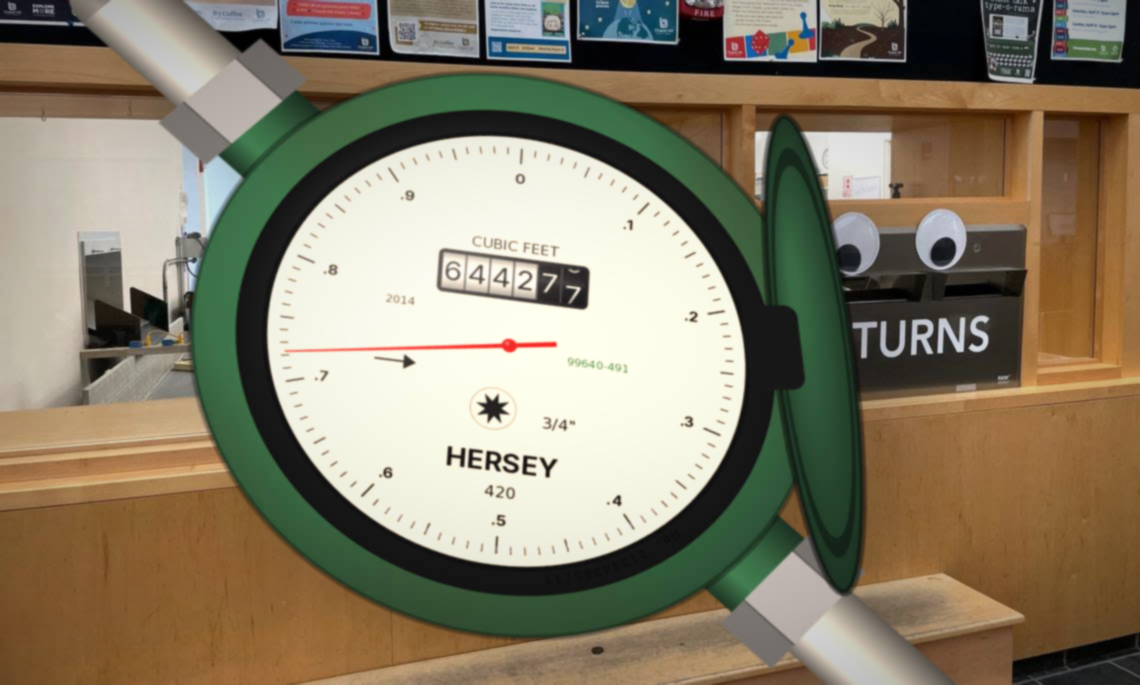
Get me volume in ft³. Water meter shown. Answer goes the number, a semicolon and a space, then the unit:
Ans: 644276.72; ft³
